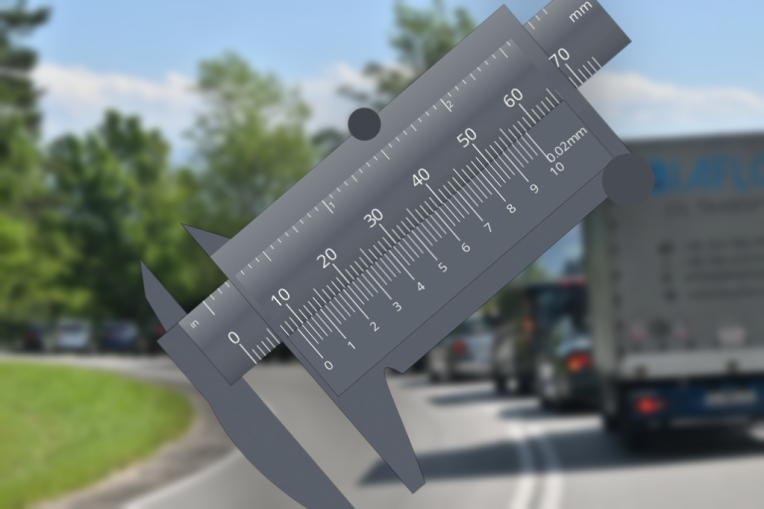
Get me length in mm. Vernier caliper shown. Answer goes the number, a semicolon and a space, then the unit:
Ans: 8.8; mm
